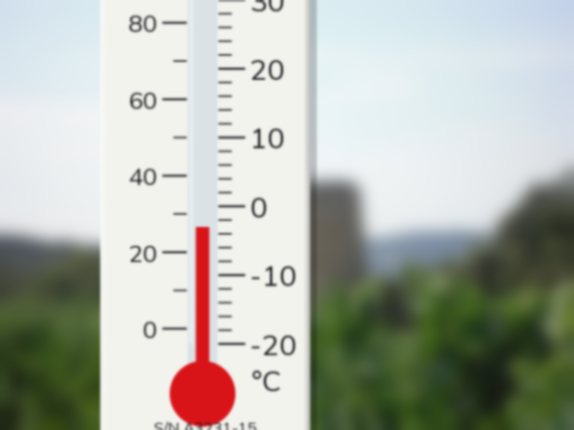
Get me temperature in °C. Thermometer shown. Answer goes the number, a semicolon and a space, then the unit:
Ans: -3; °C
